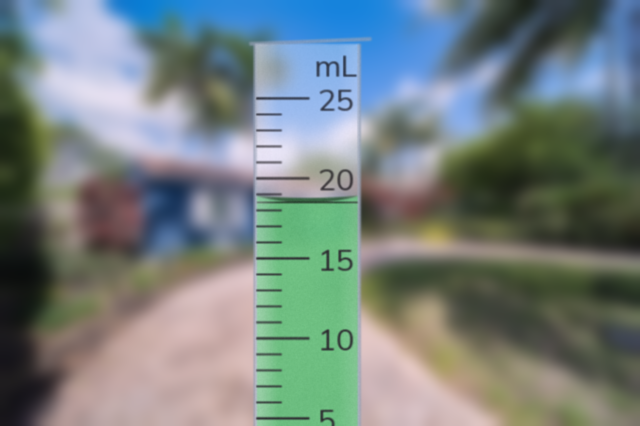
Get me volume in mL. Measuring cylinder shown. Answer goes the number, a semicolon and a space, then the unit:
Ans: 18.5; mL
